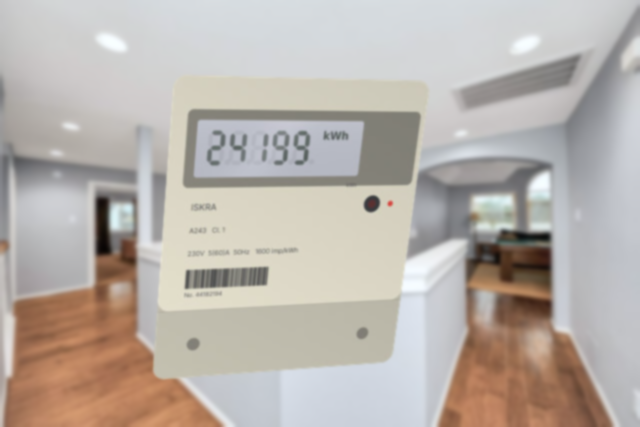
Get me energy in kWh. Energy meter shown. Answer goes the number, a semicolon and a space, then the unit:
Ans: 24199; kWh
